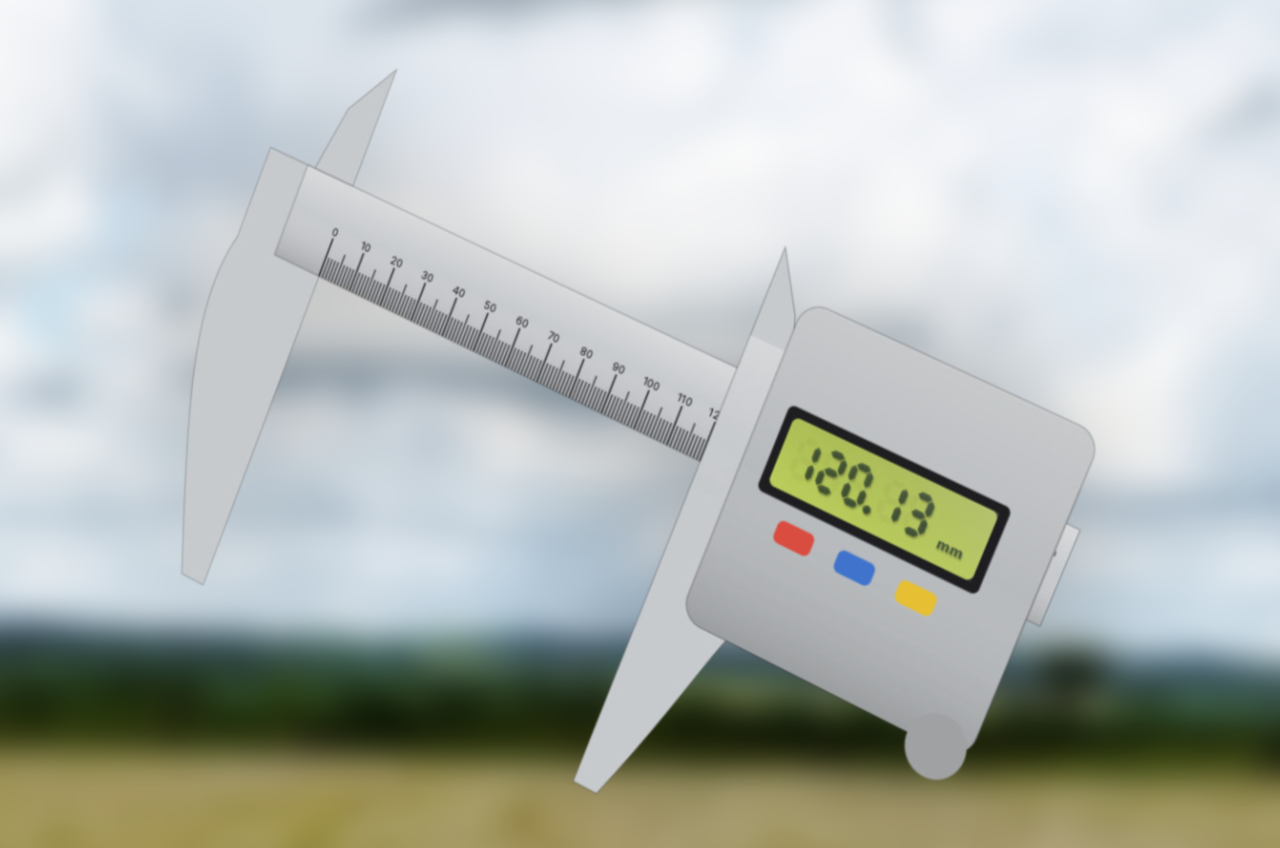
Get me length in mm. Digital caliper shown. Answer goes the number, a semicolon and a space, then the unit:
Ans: 120.13; mm
